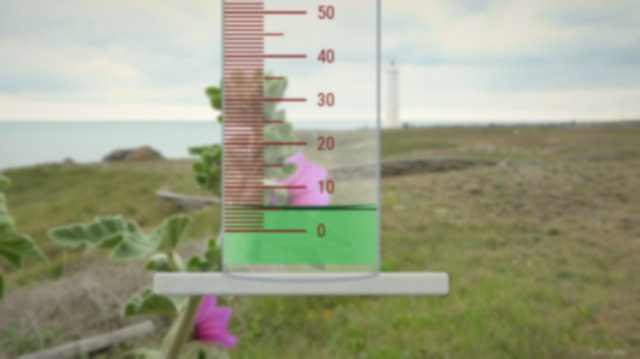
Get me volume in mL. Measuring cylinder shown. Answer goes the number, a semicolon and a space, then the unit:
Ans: 5; mL
